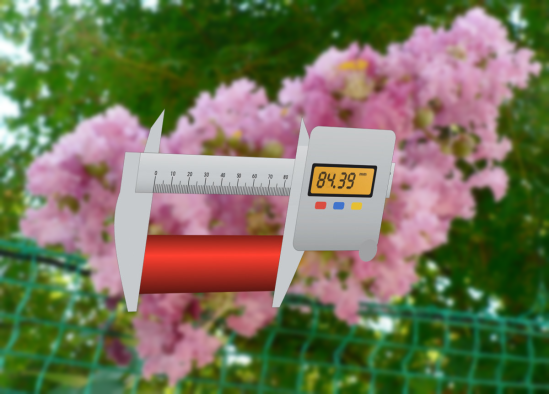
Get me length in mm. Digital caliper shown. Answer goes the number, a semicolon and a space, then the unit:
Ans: 84.39; mm
